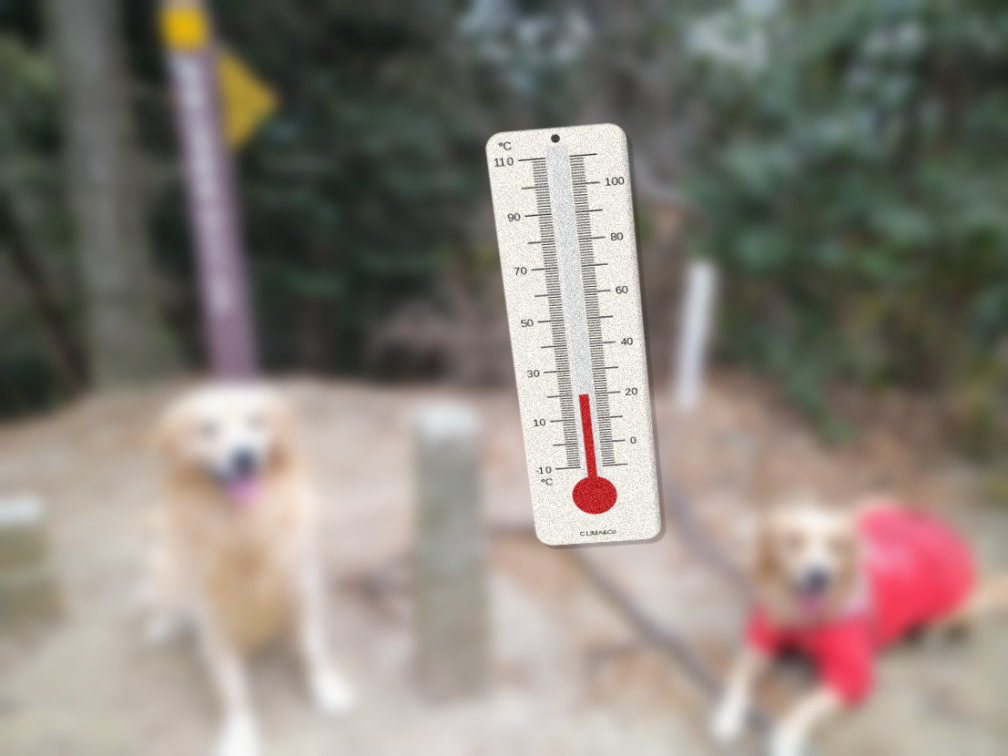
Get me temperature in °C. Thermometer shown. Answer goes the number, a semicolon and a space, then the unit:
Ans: 20; °C
